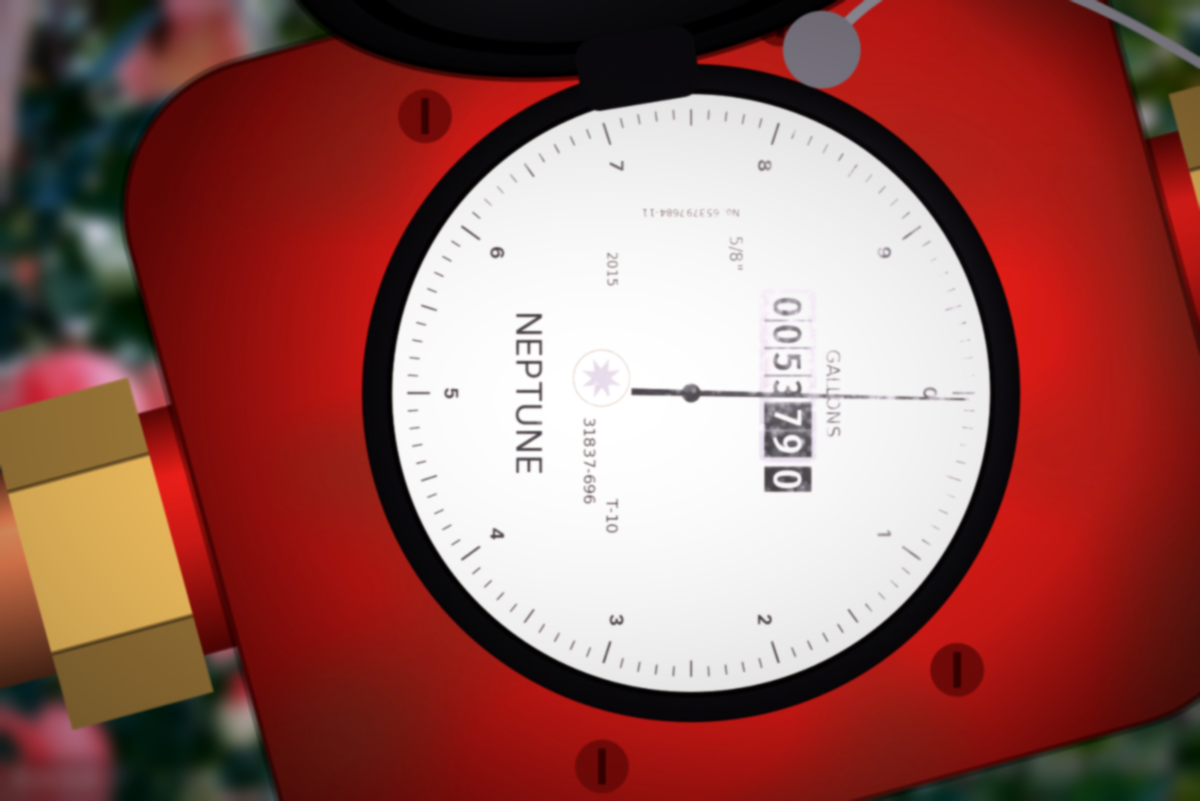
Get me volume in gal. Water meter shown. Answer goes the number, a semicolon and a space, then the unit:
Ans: 53790.0; gal
